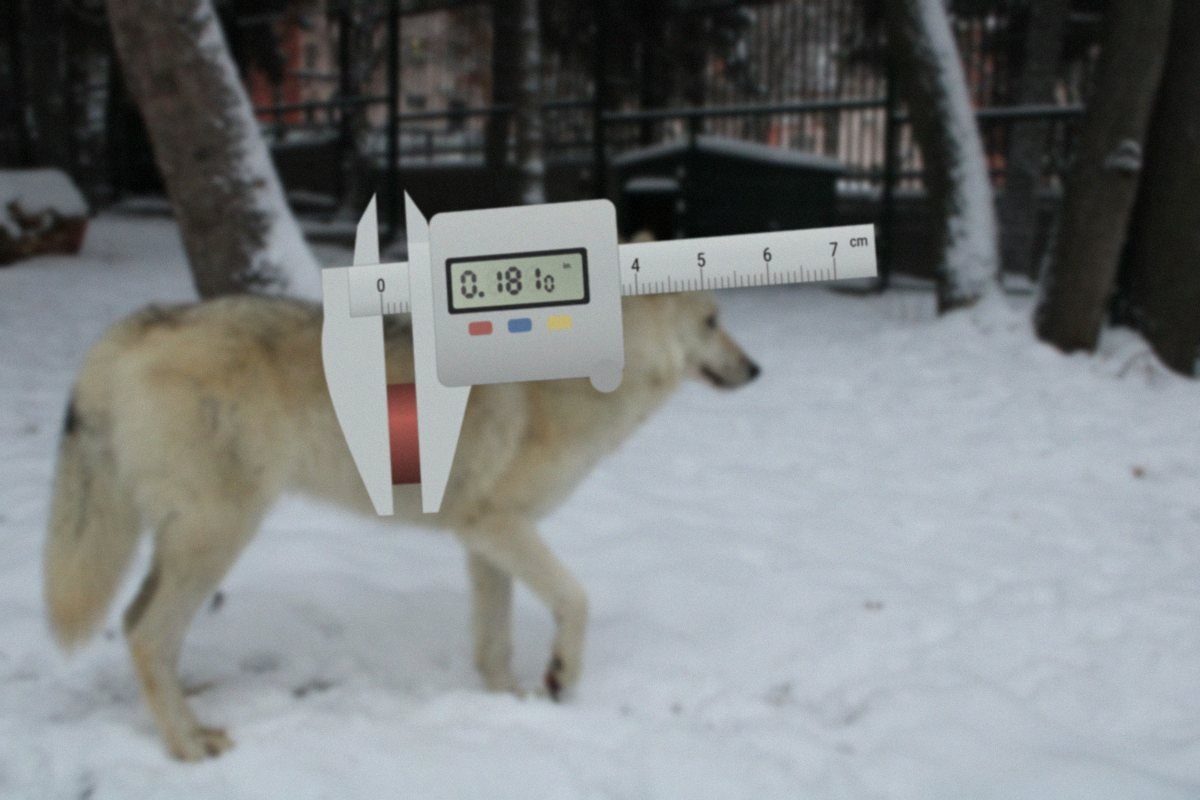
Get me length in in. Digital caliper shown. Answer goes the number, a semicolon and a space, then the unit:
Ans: 0.1810; in
